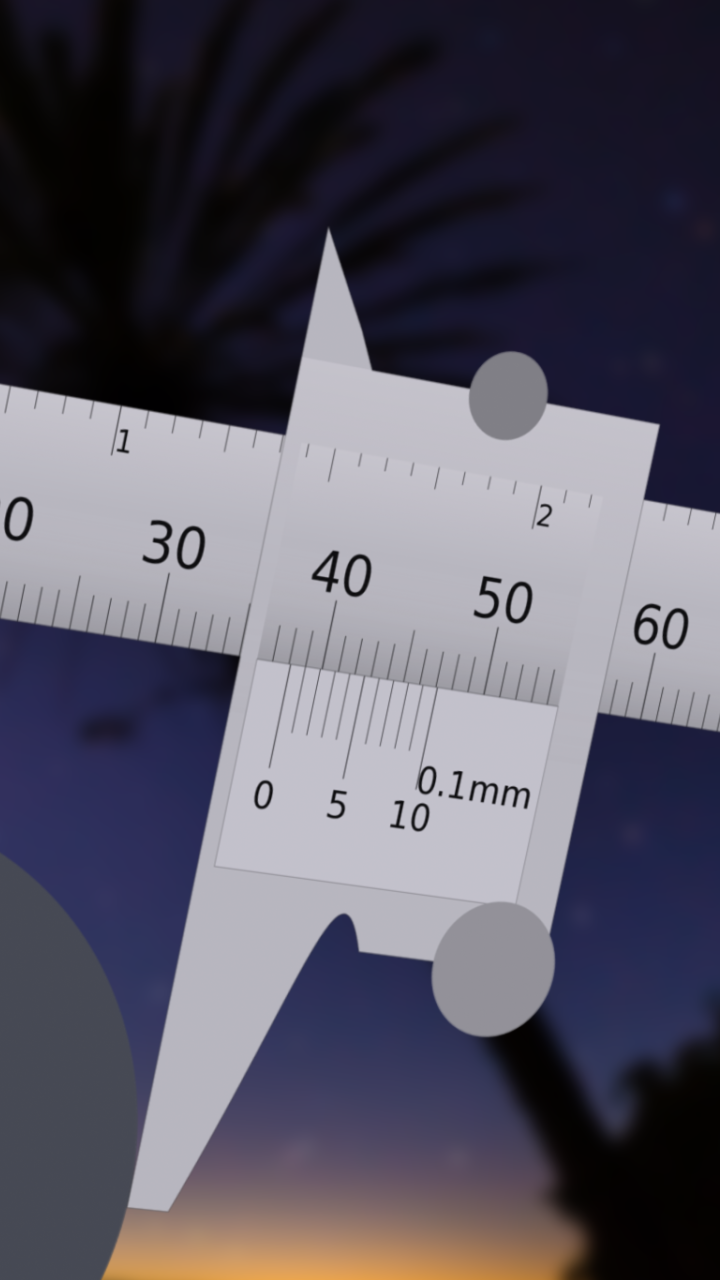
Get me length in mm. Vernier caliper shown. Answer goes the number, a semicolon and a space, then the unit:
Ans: 38.1; mm
